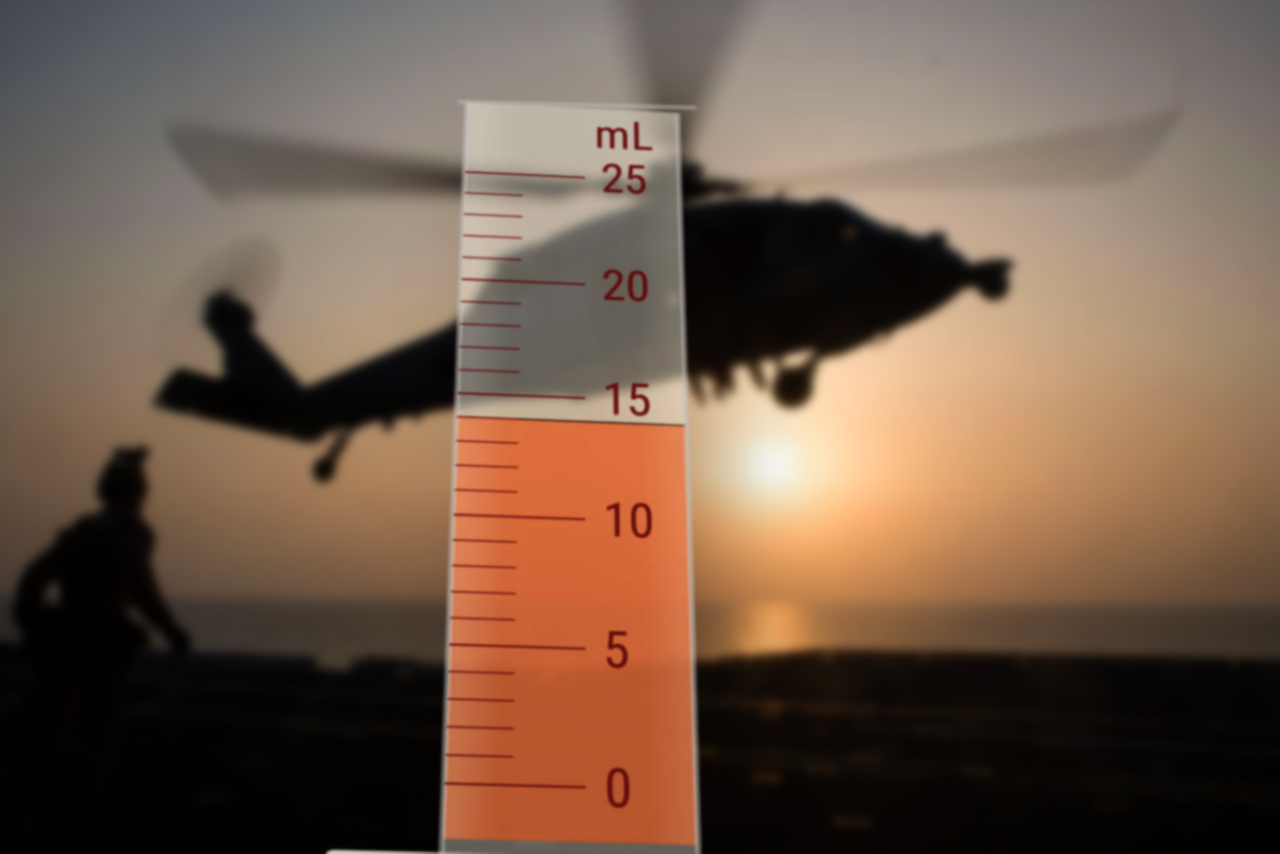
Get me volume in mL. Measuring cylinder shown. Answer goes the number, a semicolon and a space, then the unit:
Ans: 14; mL
